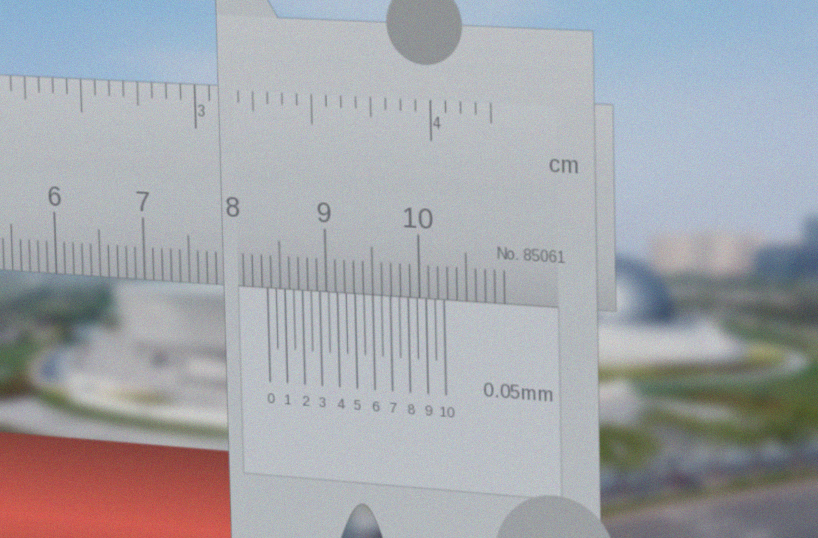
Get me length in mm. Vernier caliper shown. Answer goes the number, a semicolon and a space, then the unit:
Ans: 83.6; mm
